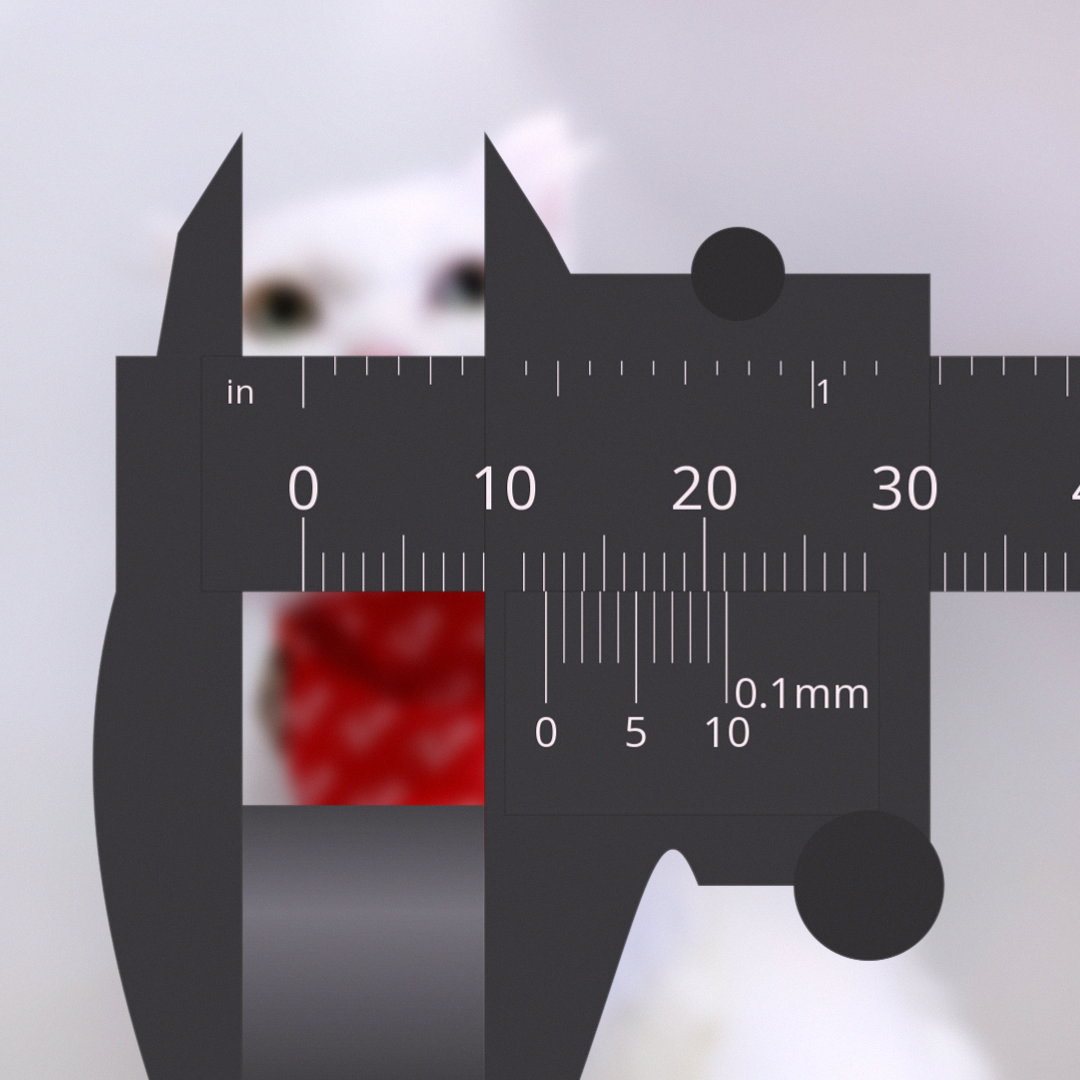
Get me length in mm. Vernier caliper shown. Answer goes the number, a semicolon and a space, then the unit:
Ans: 12.1; mm
